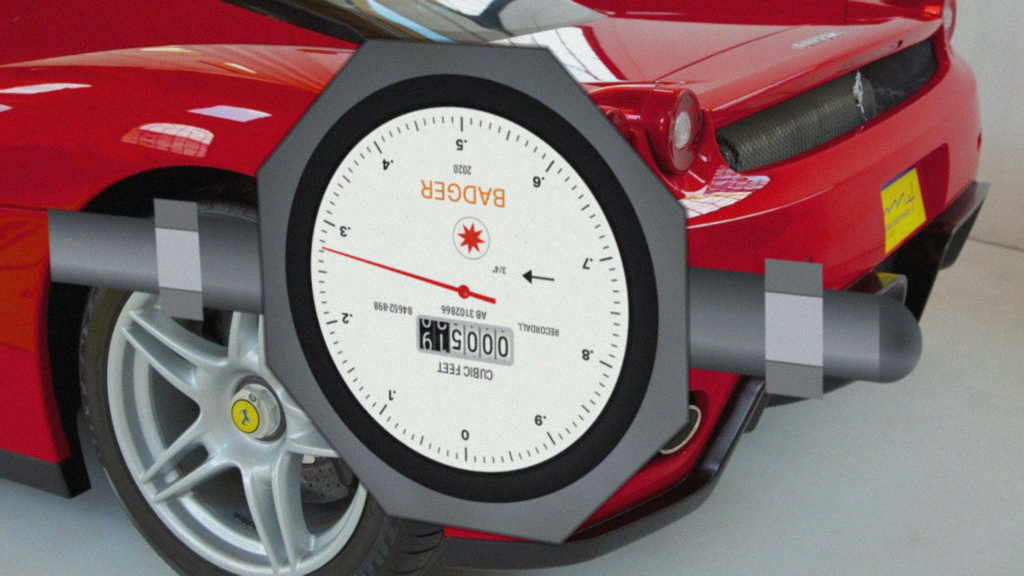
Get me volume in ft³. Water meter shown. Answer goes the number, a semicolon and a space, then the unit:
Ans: 519.27; ft³
